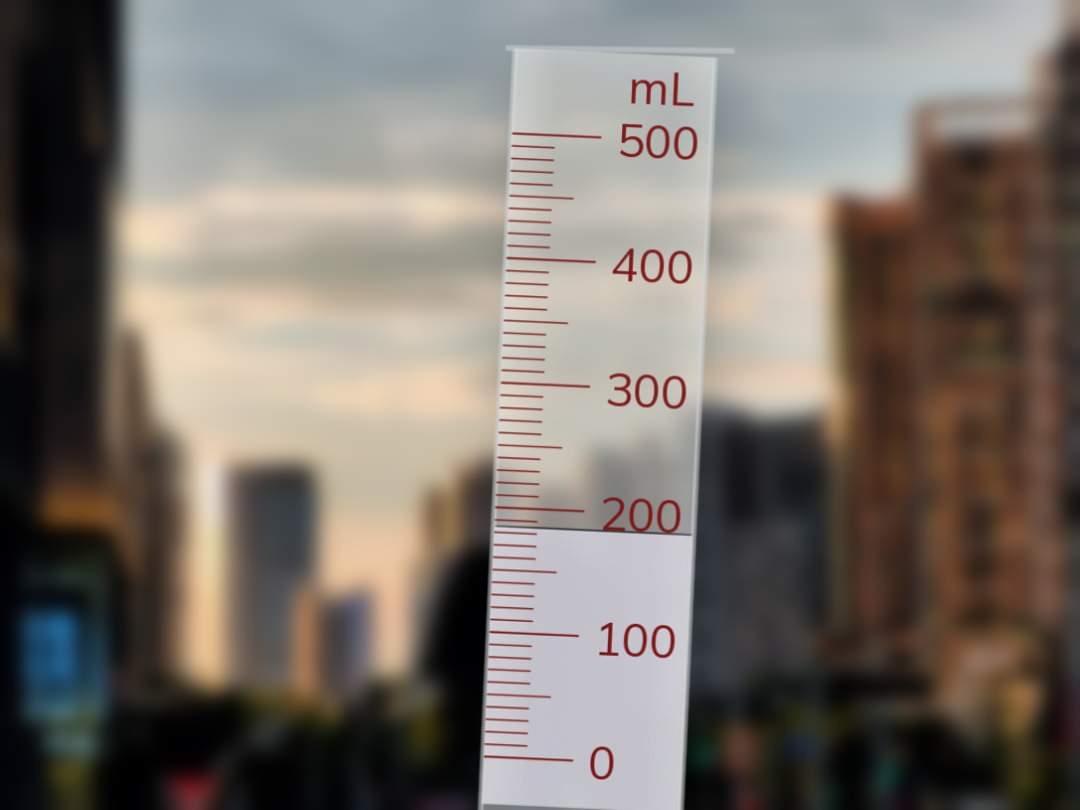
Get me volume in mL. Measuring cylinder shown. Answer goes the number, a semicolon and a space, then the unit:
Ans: 185; mL
